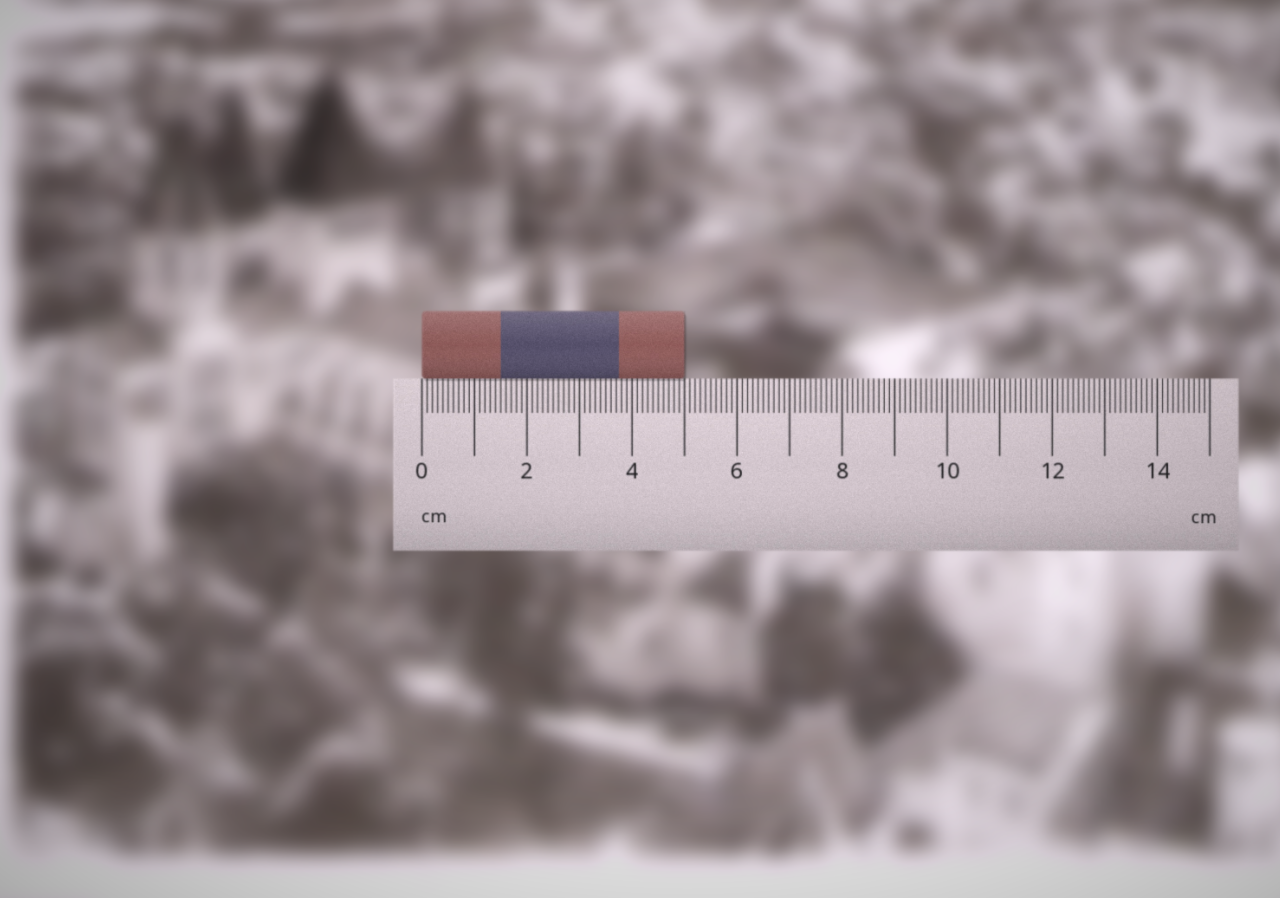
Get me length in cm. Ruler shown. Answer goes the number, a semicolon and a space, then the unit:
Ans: 5; cm
